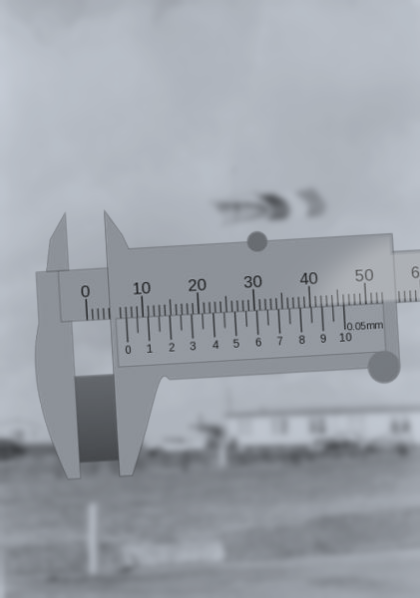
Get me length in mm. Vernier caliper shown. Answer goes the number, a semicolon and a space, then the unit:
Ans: 7.0; mm
